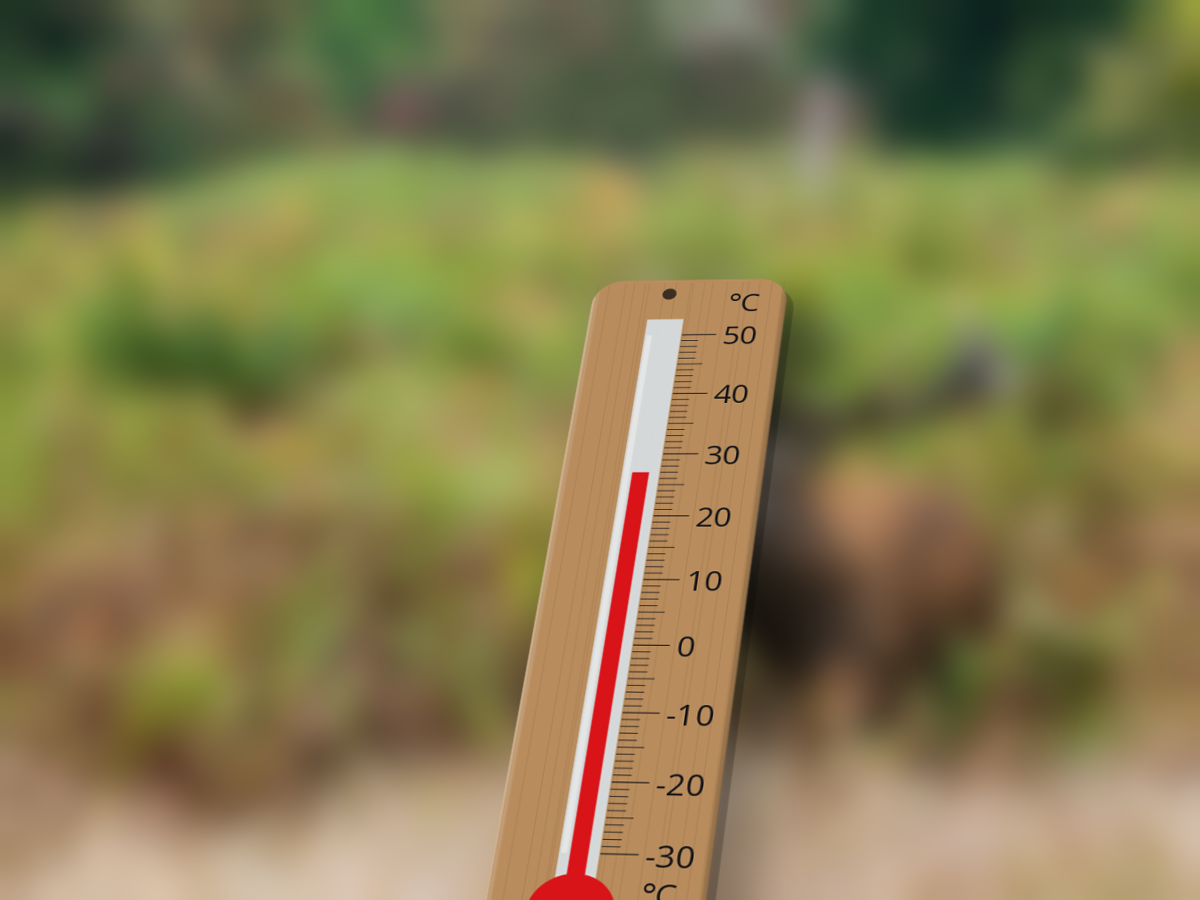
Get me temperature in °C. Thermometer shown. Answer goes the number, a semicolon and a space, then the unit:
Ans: 27; °C
